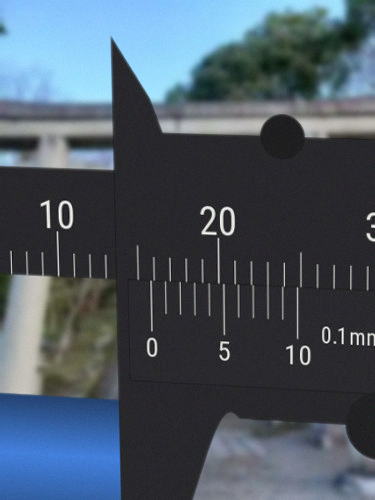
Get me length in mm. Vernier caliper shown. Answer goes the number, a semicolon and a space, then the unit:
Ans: 15.8; mm
